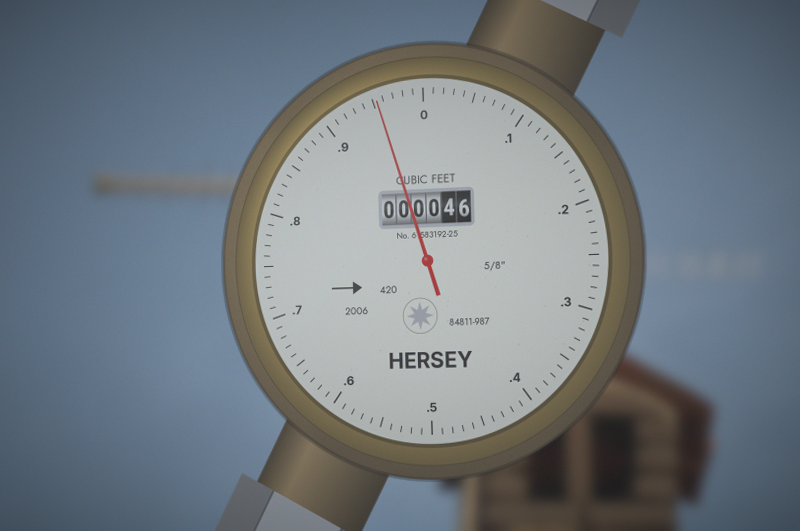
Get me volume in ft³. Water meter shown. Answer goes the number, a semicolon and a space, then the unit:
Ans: 45.95; ft³
